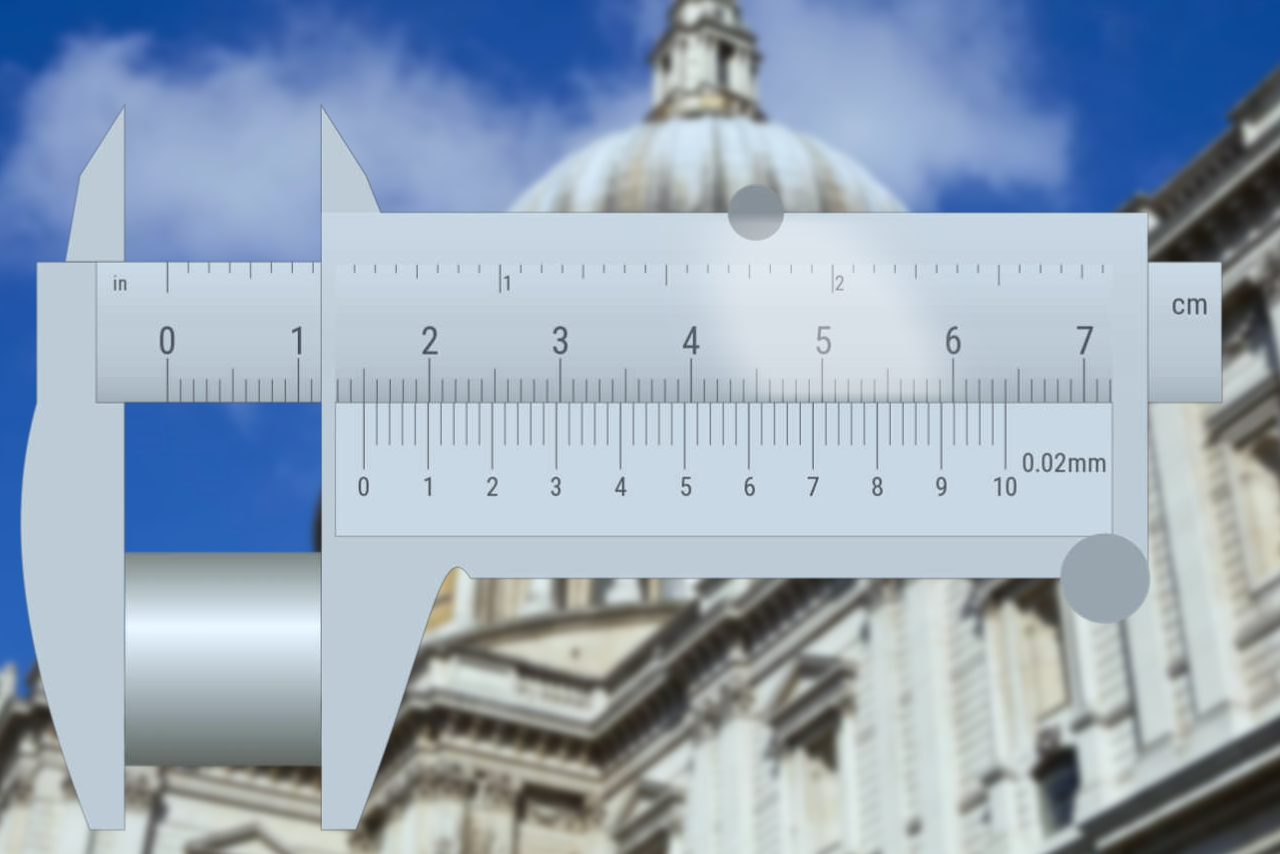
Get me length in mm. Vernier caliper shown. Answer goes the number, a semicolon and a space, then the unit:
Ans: 15.0; mm
